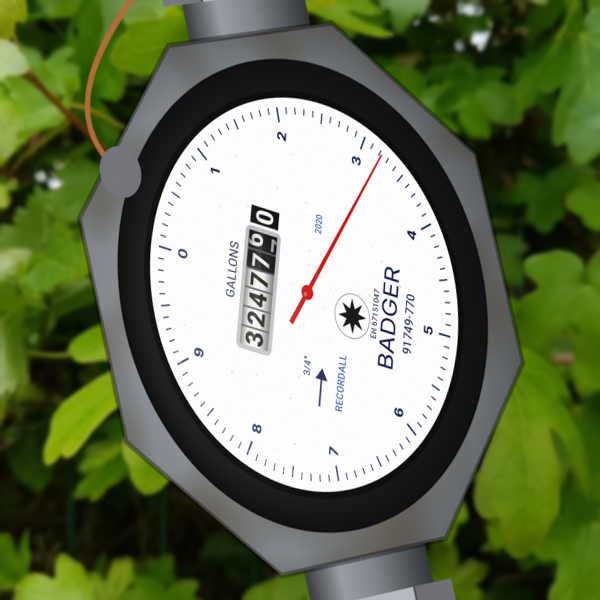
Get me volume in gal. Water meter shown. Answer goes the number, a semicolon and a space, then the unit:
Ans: 3247763.2; gal
